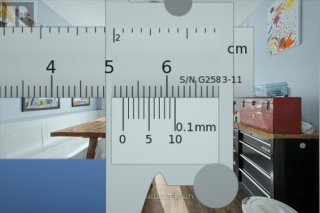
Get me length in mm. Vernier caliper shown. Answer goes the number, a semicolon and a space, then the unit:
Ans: 52.4; mm
